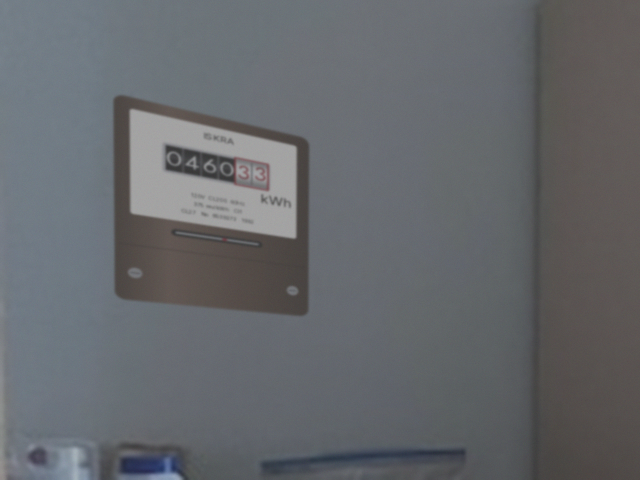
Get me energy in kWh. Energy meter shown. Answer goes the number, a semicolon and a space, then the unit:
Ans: 460.33; kWh
